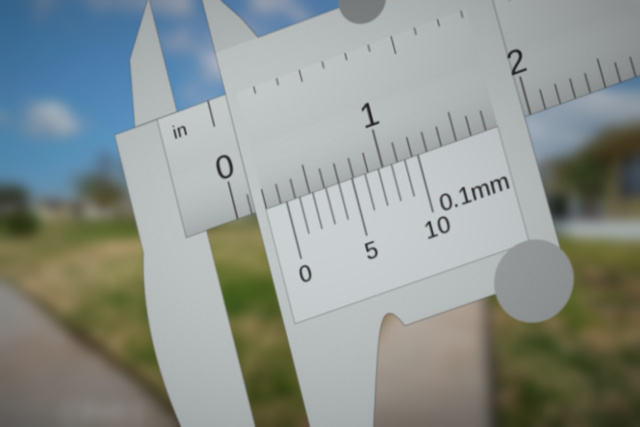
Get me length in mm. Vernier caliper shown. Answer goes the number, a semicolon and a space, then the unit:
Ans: 3.4; mm
